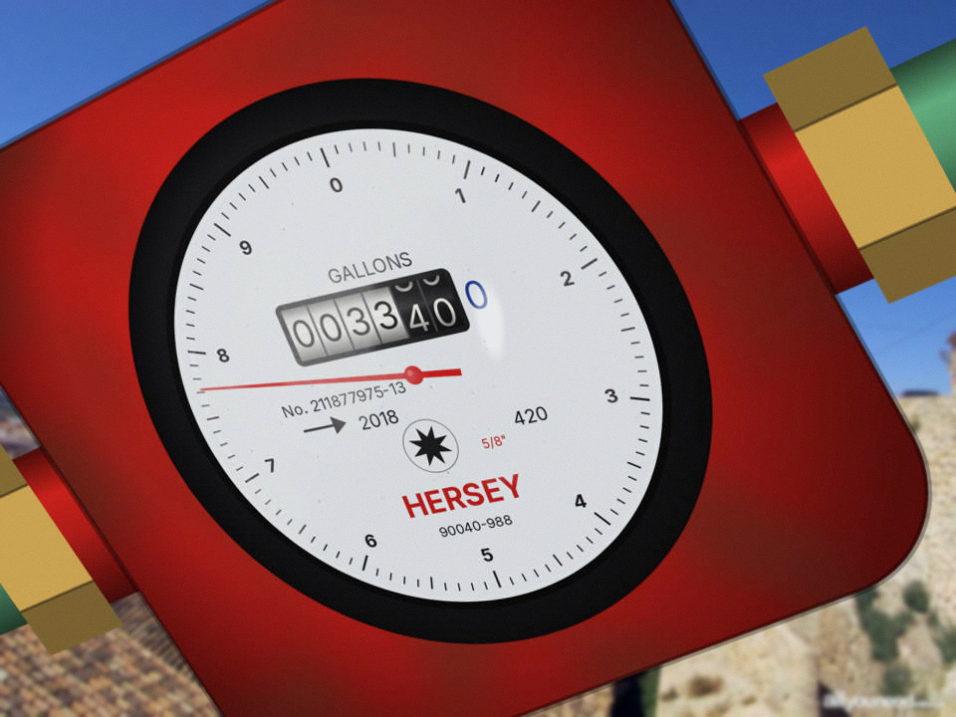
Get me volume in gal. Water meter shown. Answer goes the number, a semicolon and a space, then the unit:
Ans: 33397.7; gal
